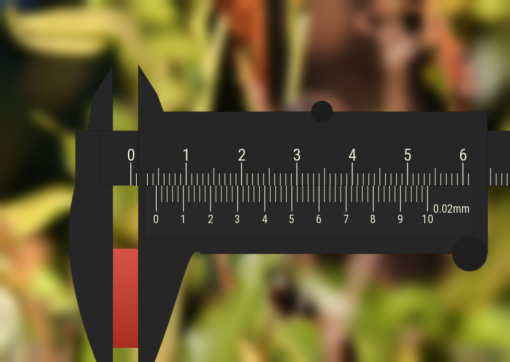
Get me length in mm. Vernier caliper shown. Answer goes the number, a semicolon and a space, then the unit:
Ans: 4.6; mm
